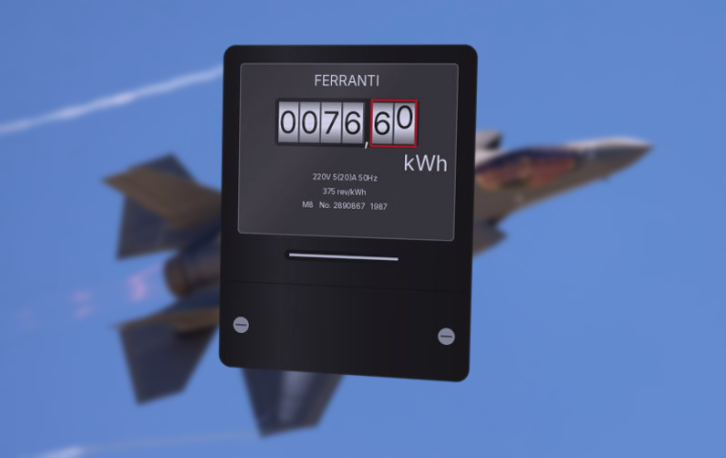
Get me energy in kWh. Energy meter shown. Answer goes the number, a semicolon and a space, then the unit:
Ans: 76.60; kWh
